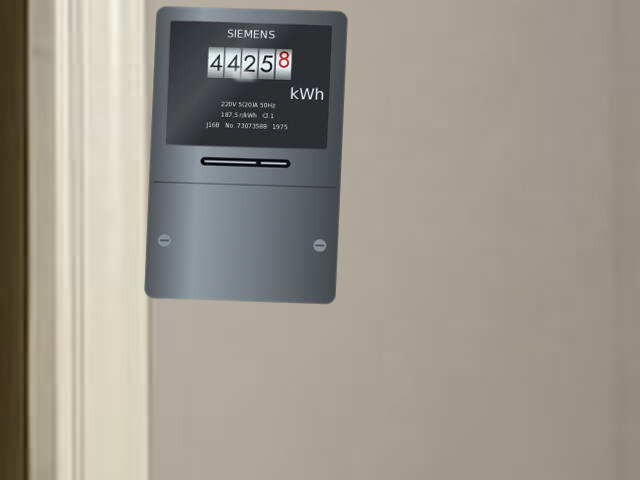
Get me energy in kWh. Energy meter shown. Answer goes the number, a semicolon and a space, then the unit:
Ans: 4425.8; kWh
